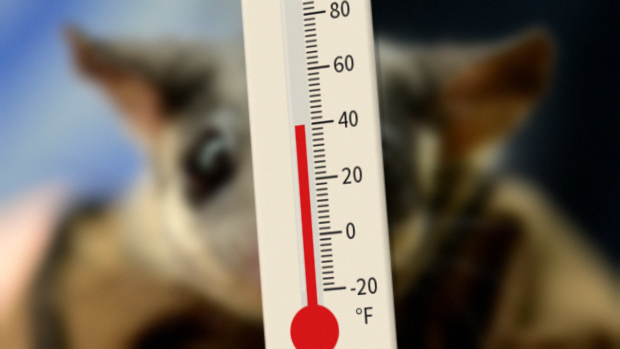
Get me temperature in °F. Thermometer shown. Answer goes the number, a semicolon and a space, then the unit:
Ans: 40; °F
